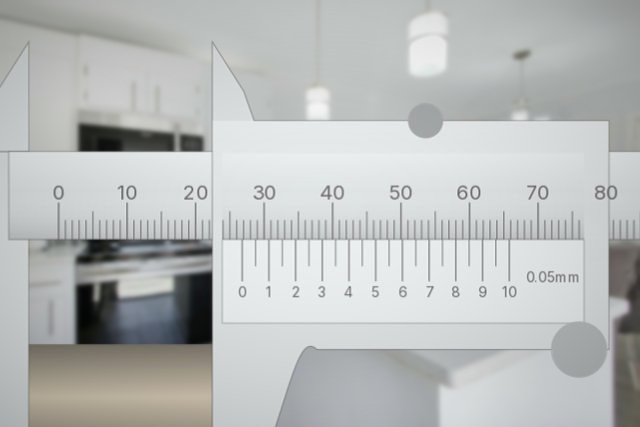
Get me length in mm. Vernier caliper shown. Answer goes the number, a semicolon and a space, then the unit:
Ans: 26.8; mm
